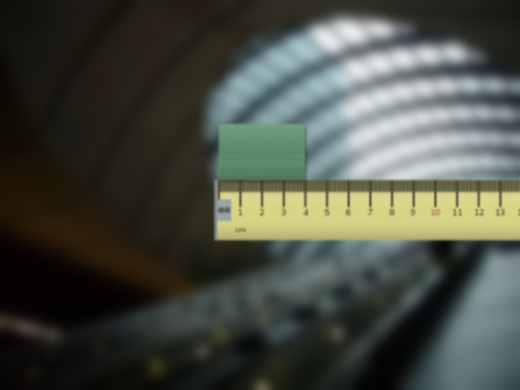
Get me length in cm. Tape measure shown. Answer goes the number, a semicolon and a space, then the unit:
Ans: 4; cm
